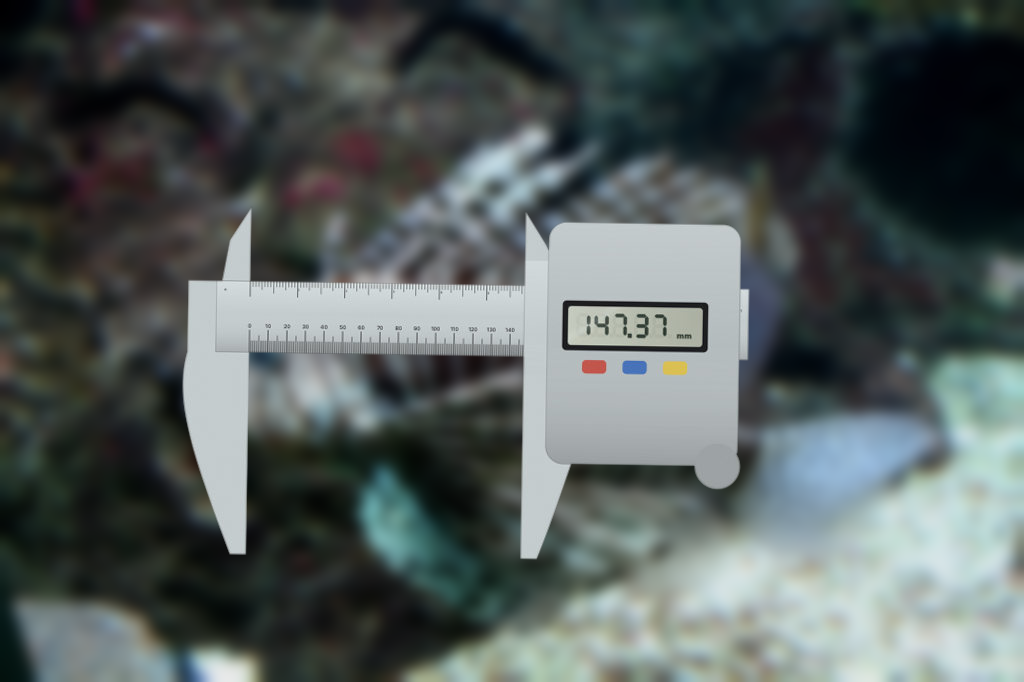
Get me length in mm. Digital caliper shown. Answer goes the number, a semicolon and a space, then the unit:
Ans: 147.37; mm
